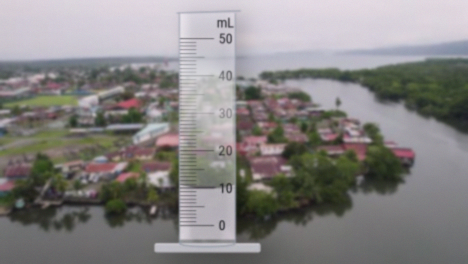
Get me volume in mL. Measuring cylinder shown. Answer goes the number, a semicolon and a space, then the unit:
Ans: 10; mL
